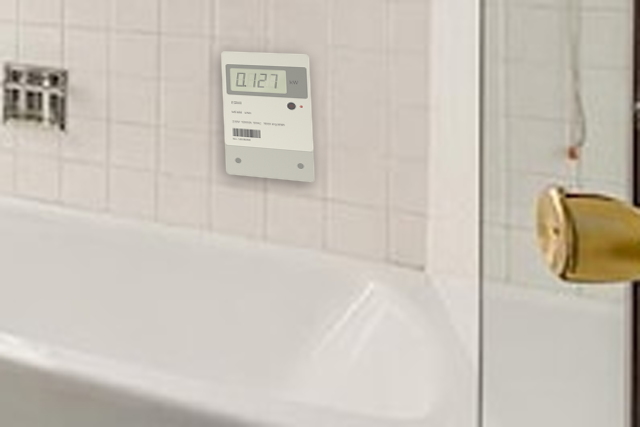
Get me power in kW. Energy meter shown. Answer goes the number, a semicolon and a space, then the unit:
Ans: 0.127; kW
